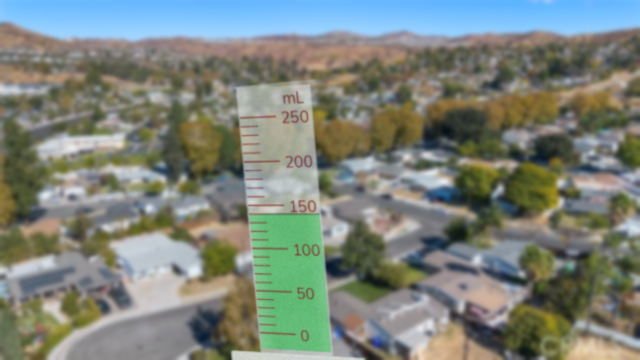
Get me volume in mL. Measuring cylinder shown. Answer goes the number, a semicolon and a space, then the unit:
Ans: 140; mL
